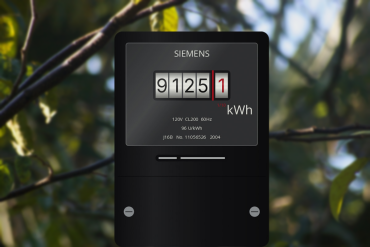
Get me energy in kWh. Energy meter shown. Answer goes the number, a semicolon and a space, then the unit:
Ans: 9125.1; kWh
